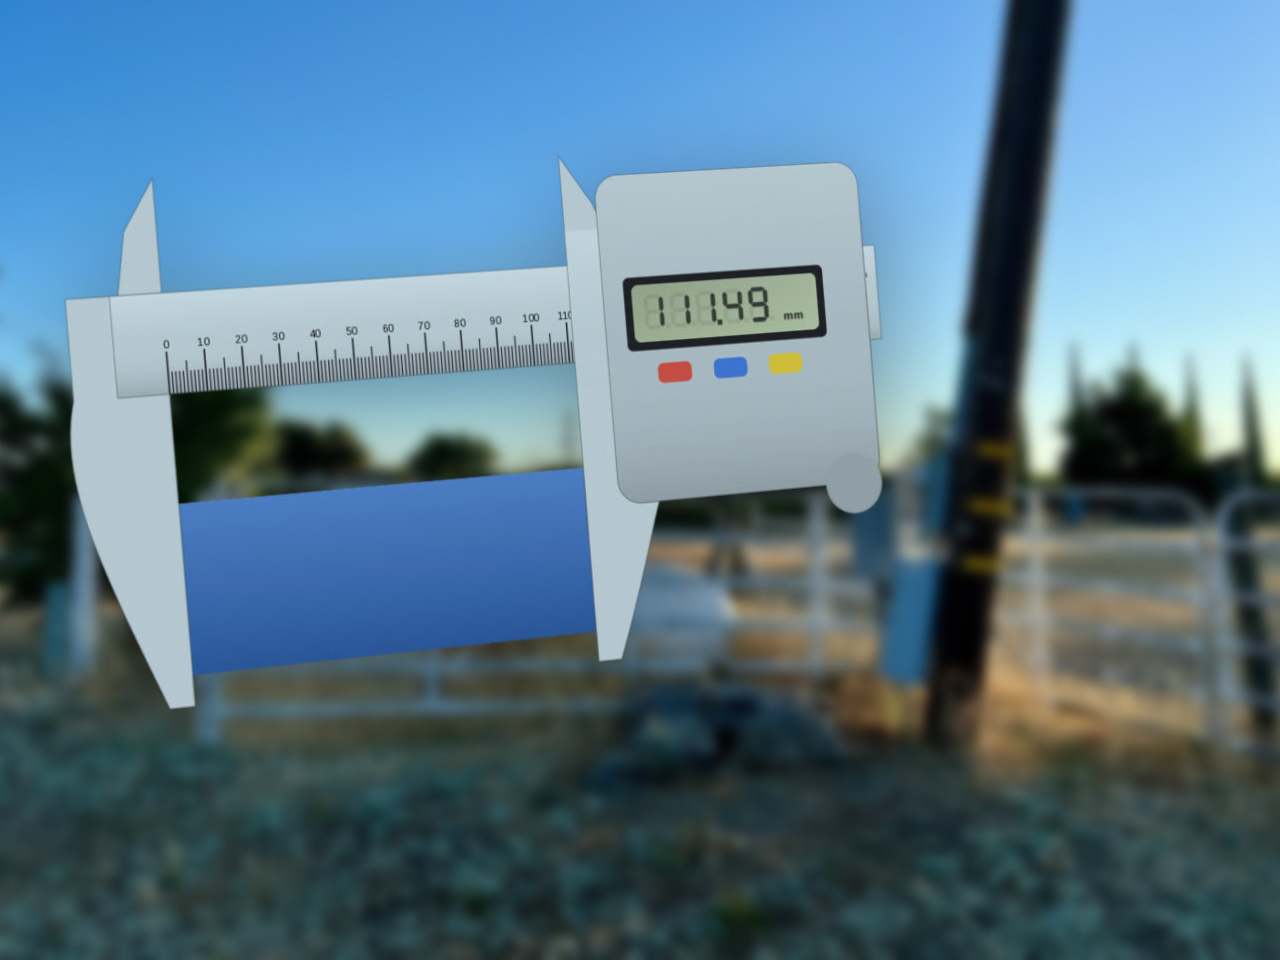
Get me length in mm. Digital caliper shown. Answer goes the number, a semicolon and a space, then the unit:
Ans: 111.49; mm
